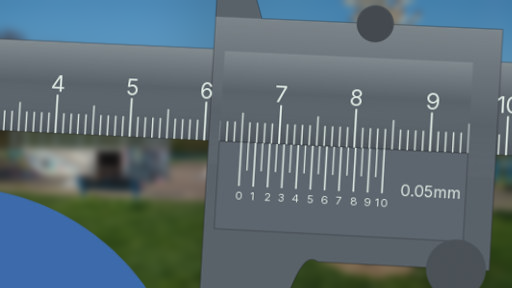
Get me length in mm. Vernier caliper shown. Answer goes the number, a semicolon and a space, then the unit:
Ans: 65.0; mm
